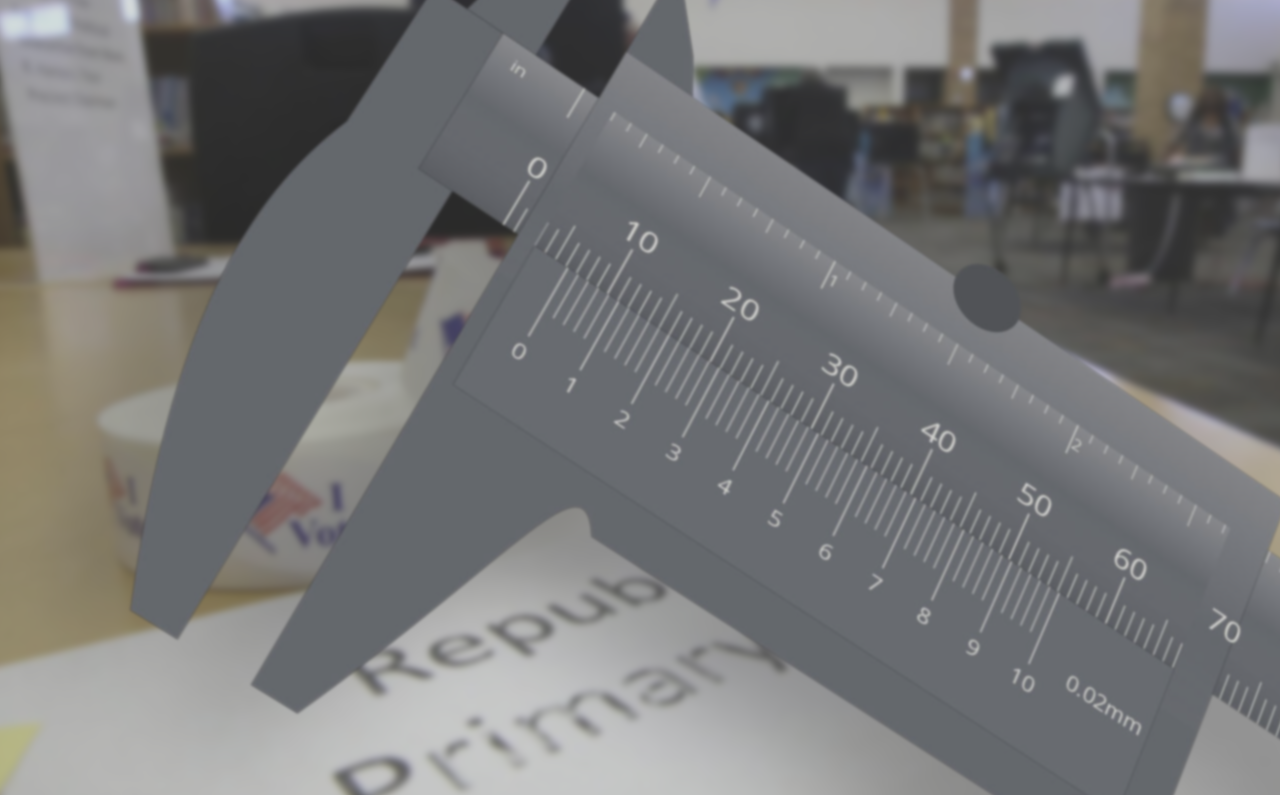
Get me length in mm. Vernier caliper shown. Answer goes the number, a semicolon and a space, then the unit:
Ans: 6.2; mm
